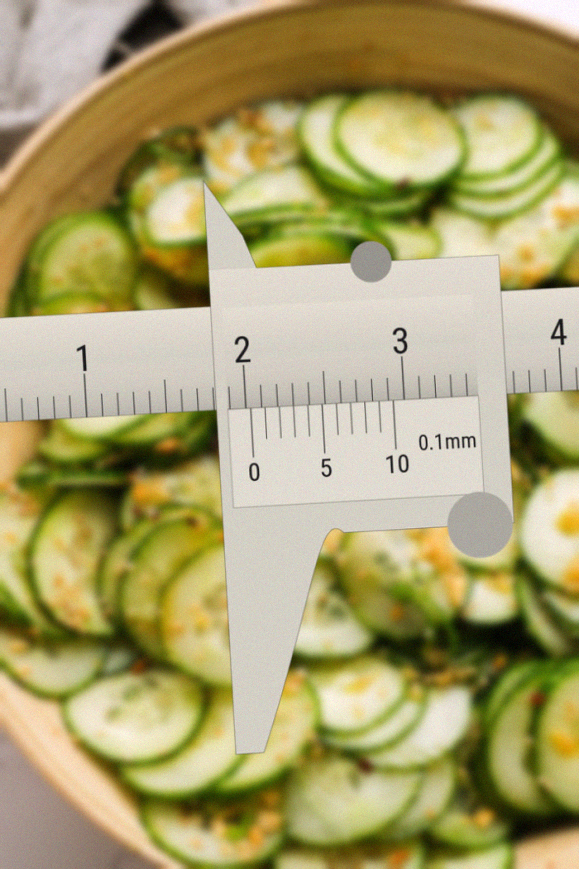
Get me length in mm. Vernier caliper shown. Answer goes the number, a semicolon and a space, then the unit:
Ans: 20.3; mm
